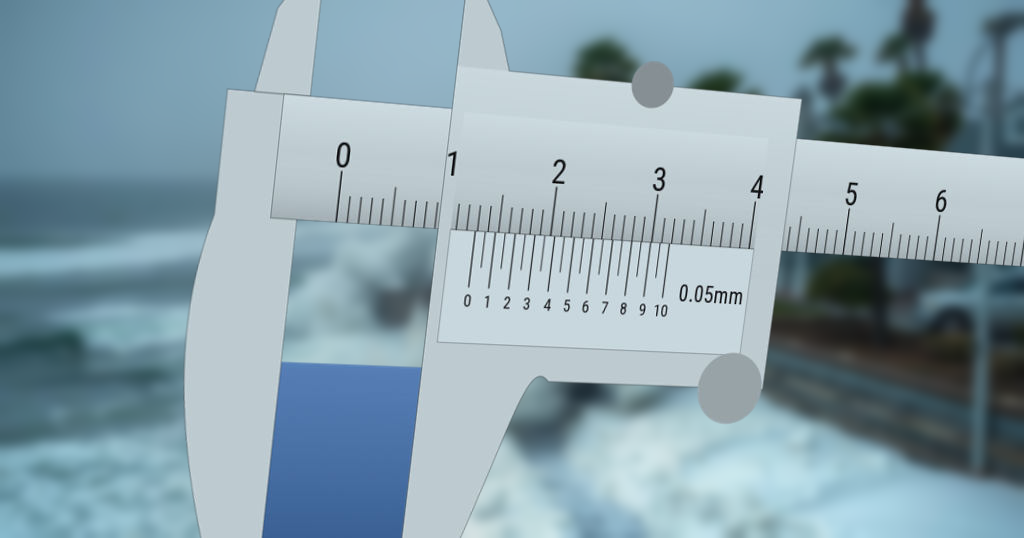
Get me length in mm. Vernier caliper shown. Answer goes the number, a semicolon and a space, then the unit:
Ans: 12.8; mm
